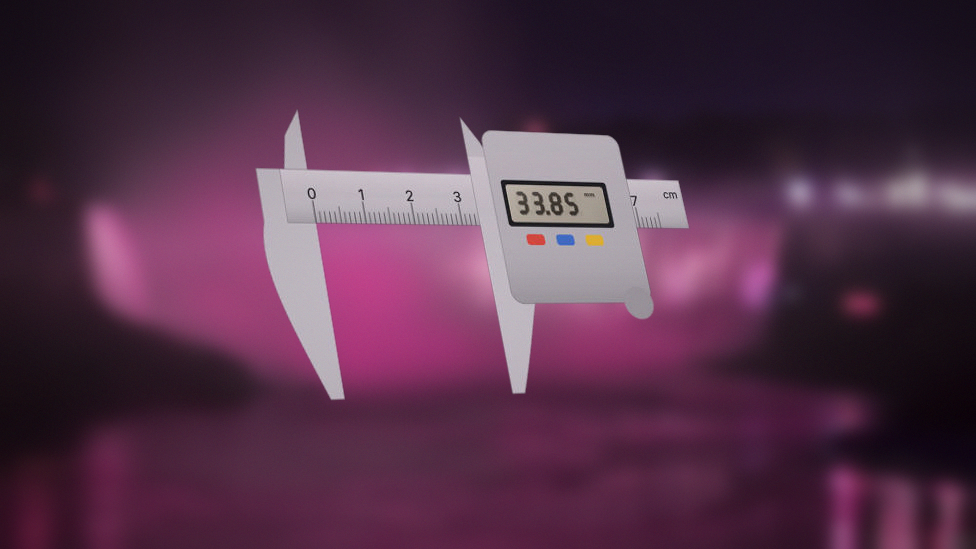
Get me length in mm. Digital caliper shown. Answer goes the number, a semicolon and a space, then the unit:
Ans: 33.85; mm
